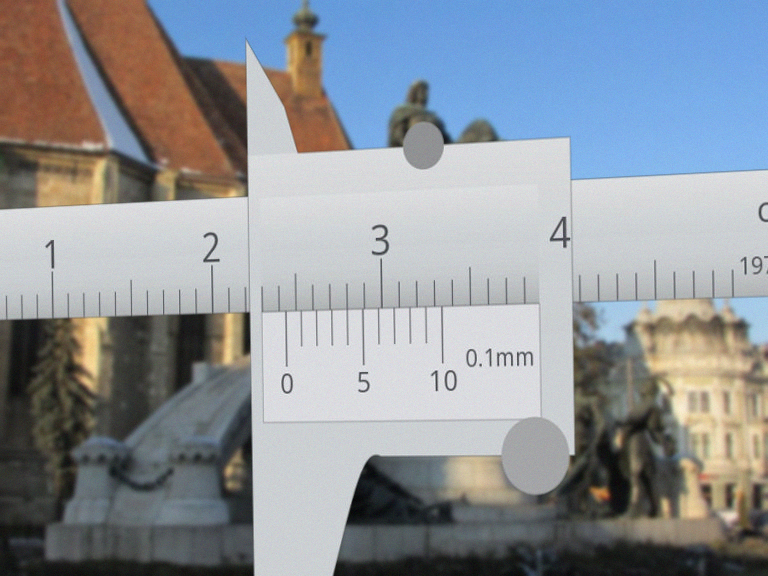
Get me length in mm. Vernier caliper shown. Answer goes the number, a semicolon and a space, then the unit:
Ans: 24.4; mm
